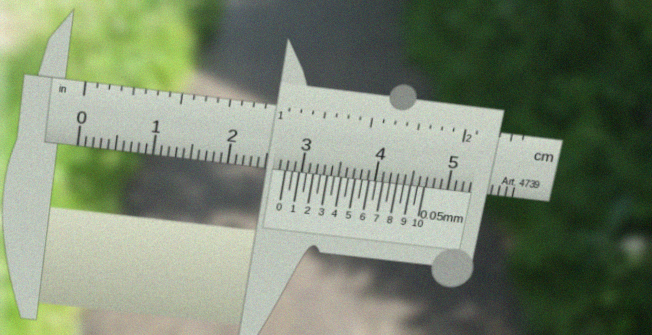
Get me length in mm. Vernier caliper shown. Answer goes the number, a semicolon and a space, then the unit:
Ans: 27.8; mm
